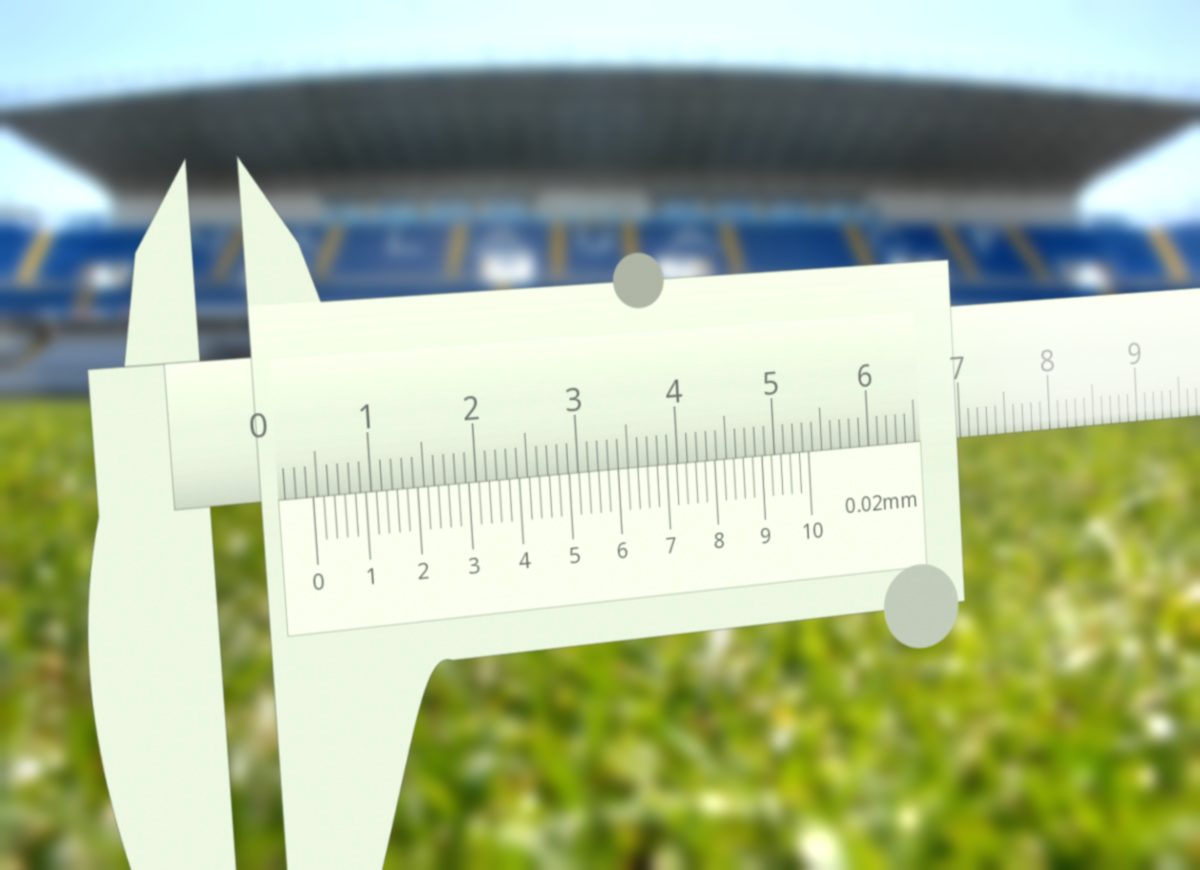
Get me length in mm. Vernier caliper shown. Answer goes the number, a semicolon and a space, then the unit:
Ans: 4.6; mm
